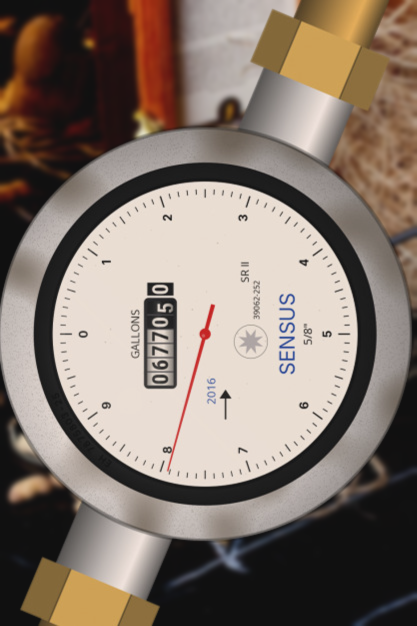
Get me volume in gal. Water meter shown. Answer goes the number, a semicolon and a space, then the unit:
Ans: 677047.9; gal
